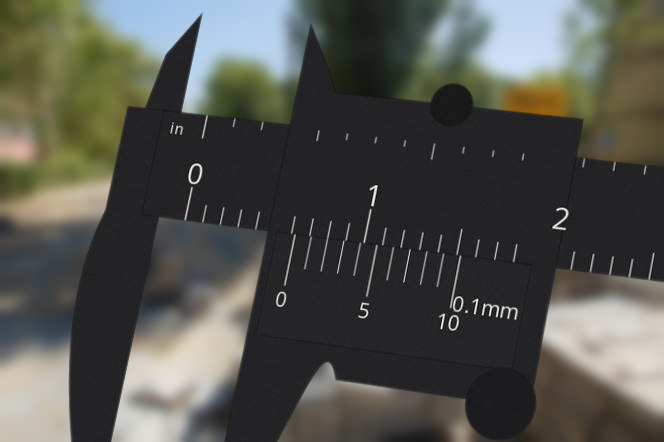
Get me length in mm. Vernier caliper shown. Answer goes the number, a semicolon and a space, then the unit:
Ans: 6.2; mm
